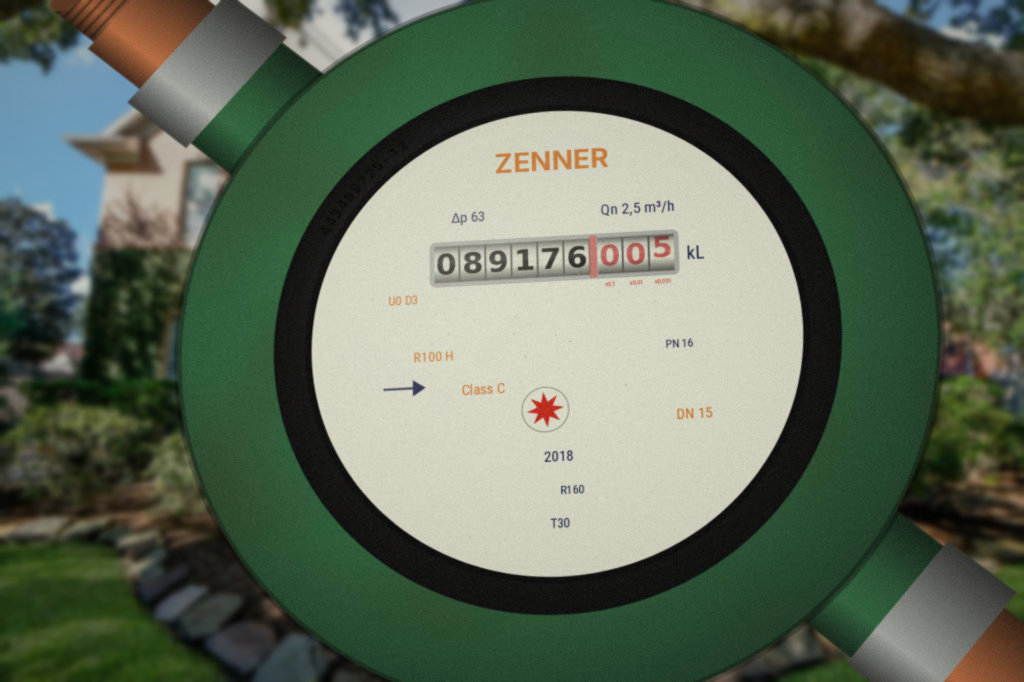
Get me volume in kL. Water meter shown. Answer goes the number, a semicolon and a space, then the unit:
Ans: 89176.005; kL
